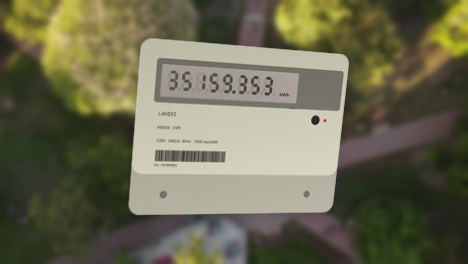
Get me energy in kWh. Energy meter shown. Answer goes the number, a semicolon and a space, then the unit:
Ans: 35159.353; kWh
